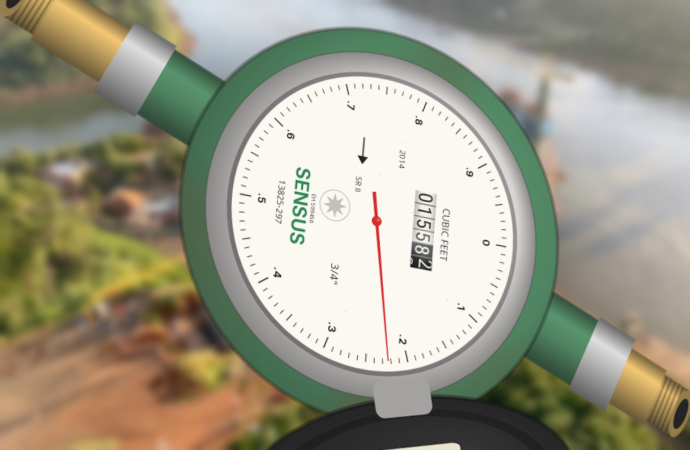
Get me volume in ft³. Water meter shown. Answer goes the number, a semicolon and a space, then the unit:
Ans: 15582.22; ft³
